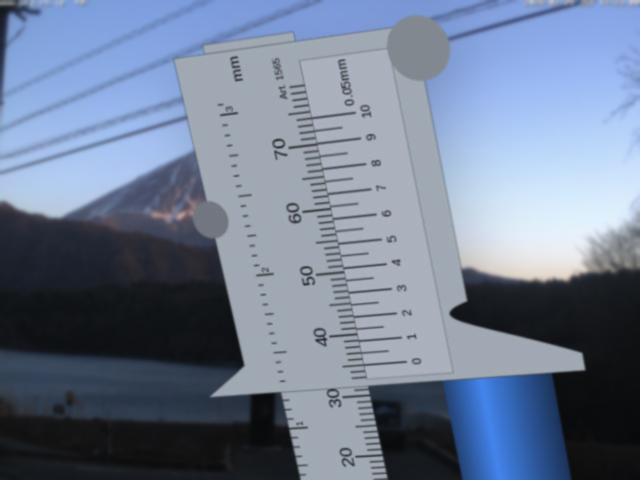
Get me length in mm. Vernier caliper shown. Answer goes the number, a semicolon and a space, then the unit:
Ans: 35.0; mm
